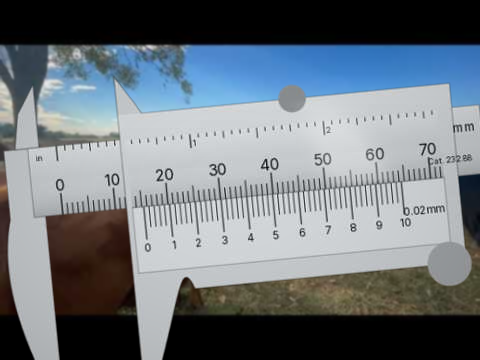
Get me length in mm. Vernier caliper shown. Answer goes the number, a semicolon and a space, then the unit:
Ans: 15.4; mm
